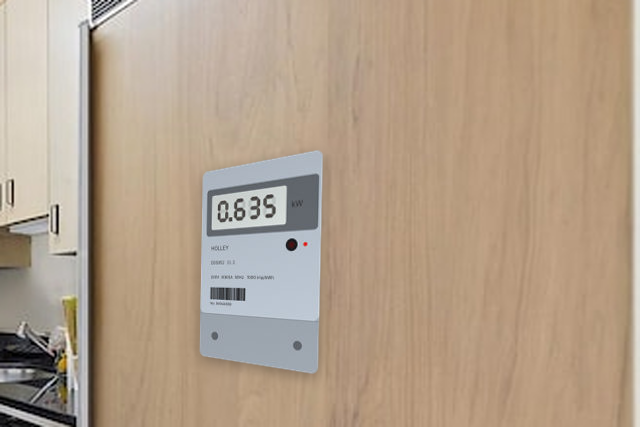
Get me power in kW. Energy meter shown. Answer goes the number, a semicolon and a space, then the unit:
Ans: 0.635; kW
